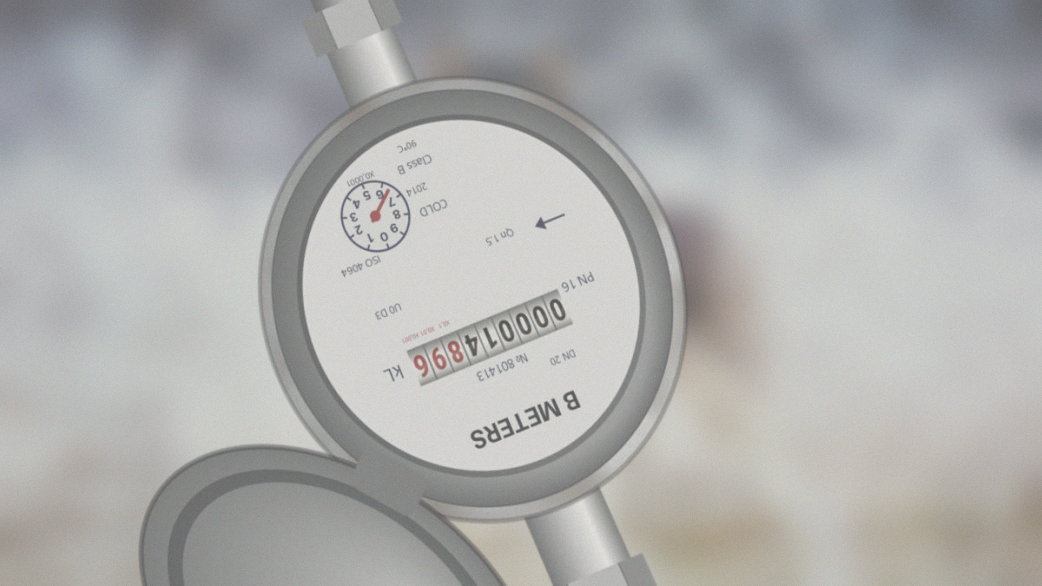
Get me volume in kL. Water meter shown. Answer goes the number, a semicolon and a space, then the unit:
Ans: 14.8966; kL
